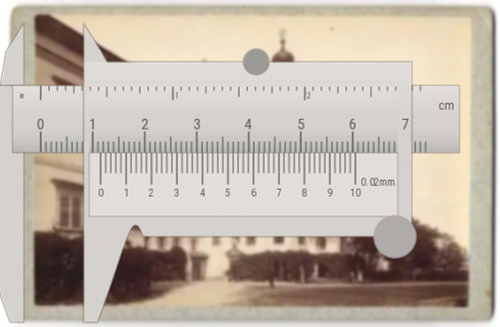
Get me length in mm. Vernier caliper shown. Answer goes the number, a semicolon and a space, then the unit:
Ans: 11.5; mm
